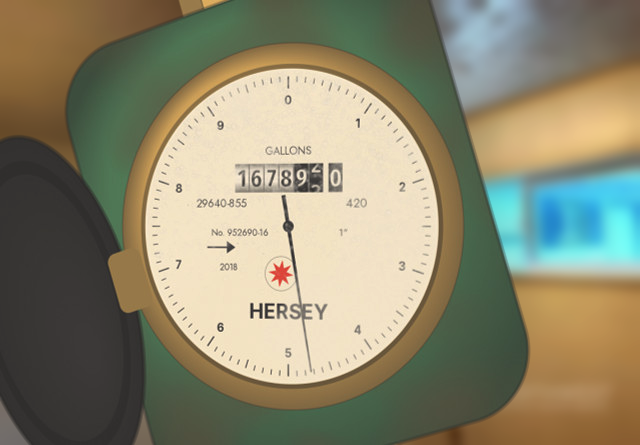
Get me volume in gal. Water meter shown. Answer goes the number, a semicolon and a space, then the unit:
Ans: 1678924.7; gal
